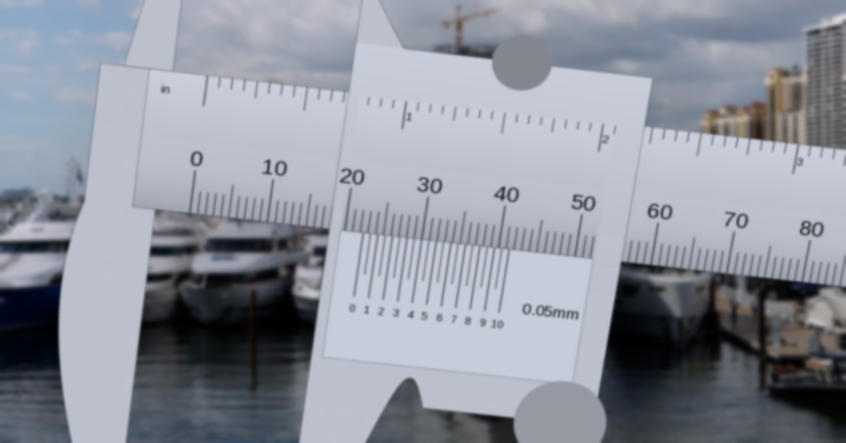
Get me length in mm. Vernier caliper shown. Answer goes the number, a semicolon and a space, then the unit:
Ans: 22.4; mm
